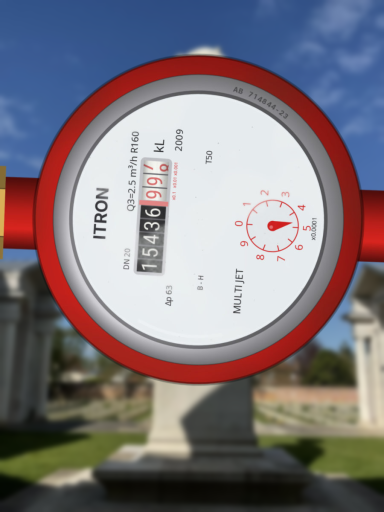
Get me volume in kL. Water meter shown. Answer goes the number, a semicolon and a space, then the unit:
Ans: 15436.9974; kL
